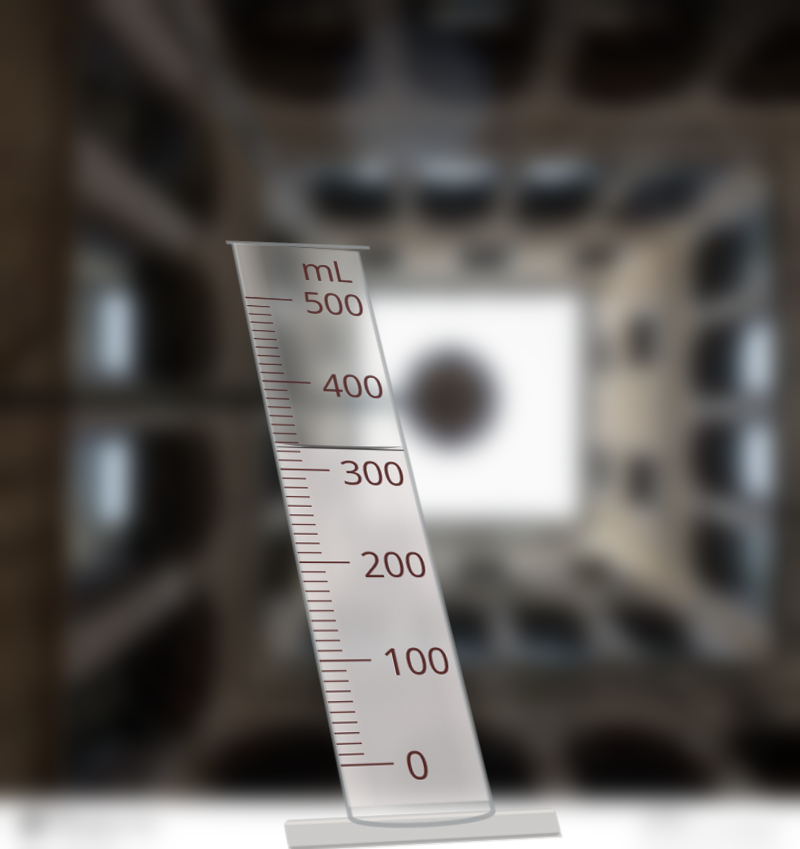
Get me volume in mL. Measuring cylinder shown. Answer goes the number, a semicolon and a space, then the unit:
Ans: 325; mL
